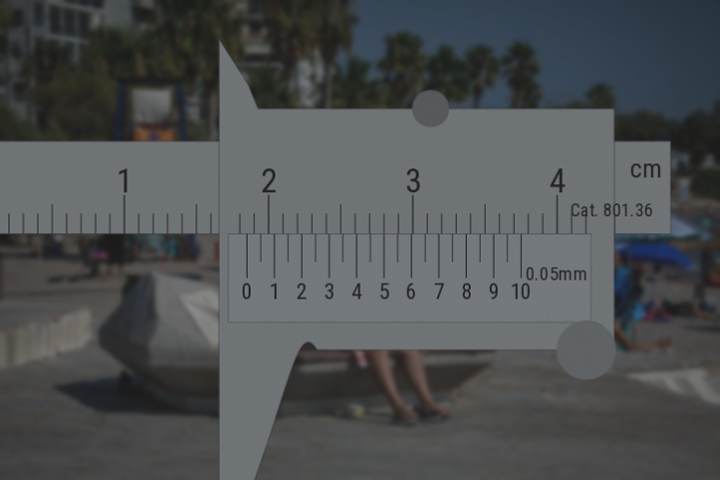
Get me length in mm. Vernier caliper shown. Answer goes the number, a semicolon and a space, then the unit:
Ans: 18.5; mm
